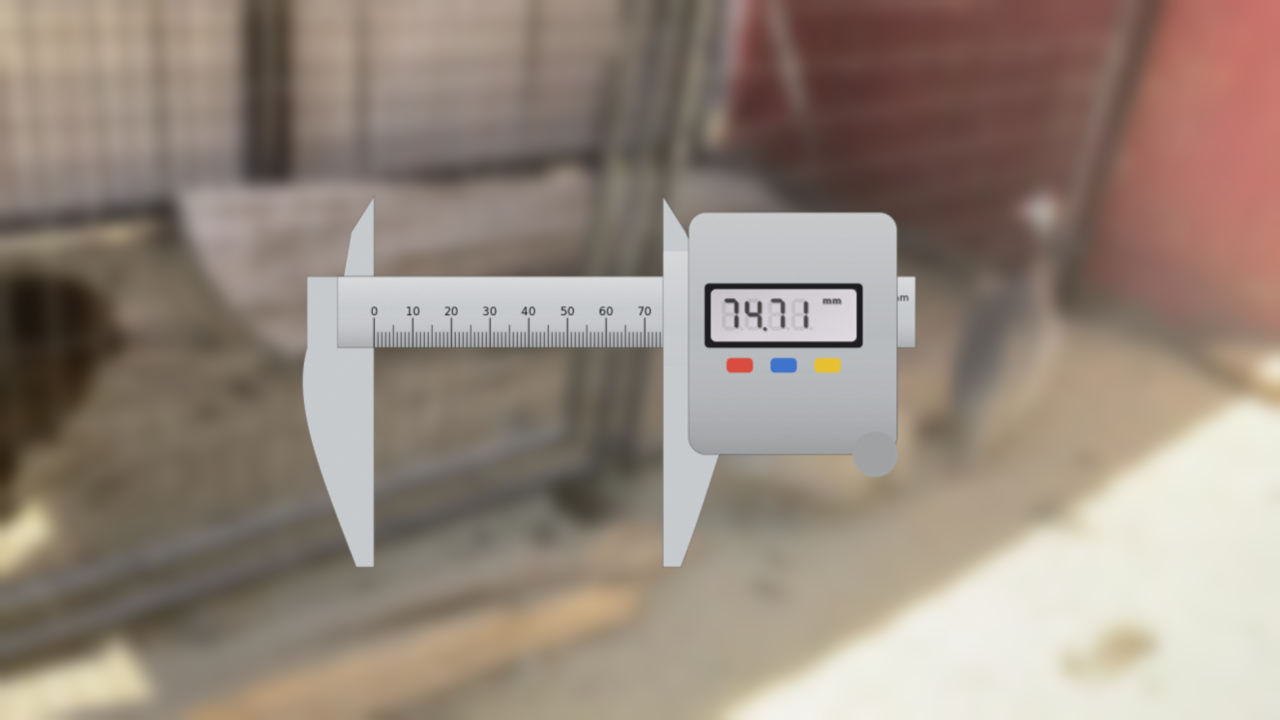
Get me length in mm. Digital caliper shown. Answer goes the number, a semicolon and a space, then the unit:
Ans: 74.71; mm
